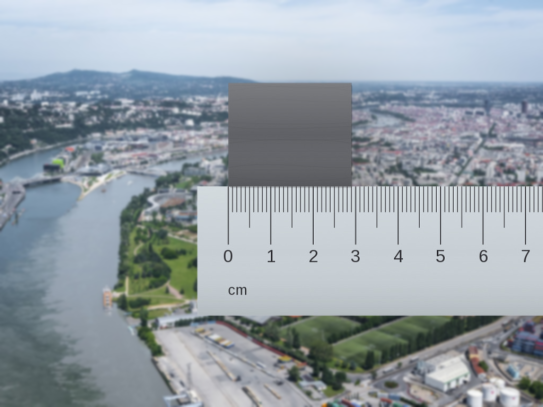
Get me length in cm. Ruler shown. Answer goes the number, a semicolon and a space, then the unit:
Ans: 2.9; cm
